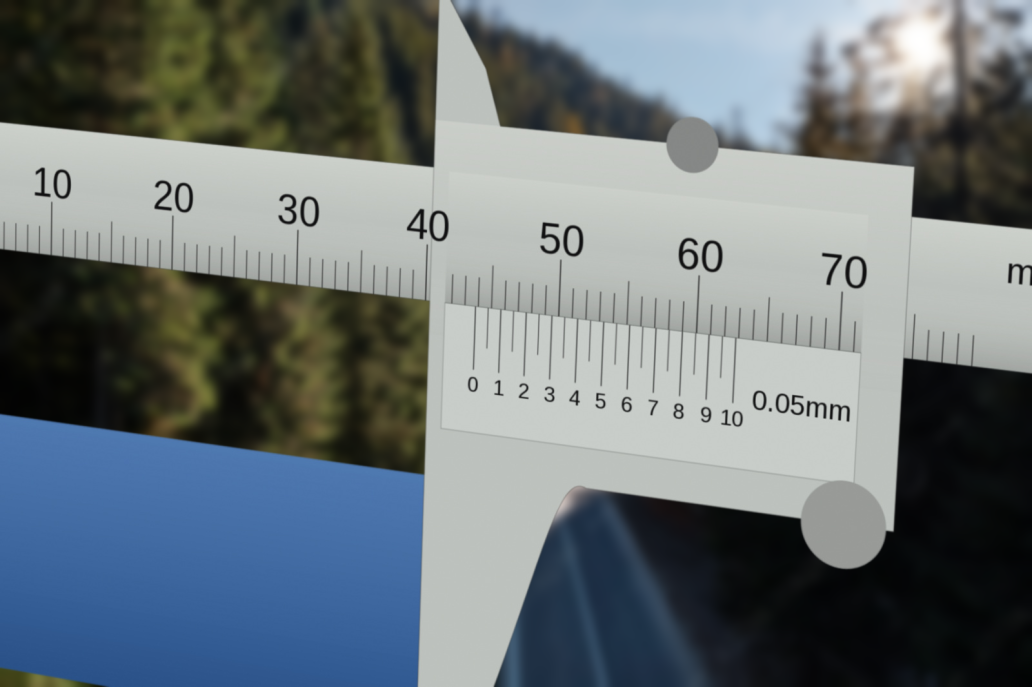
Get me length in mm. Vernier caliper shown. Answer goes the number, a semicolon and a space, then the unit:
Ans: 43.8; mm
